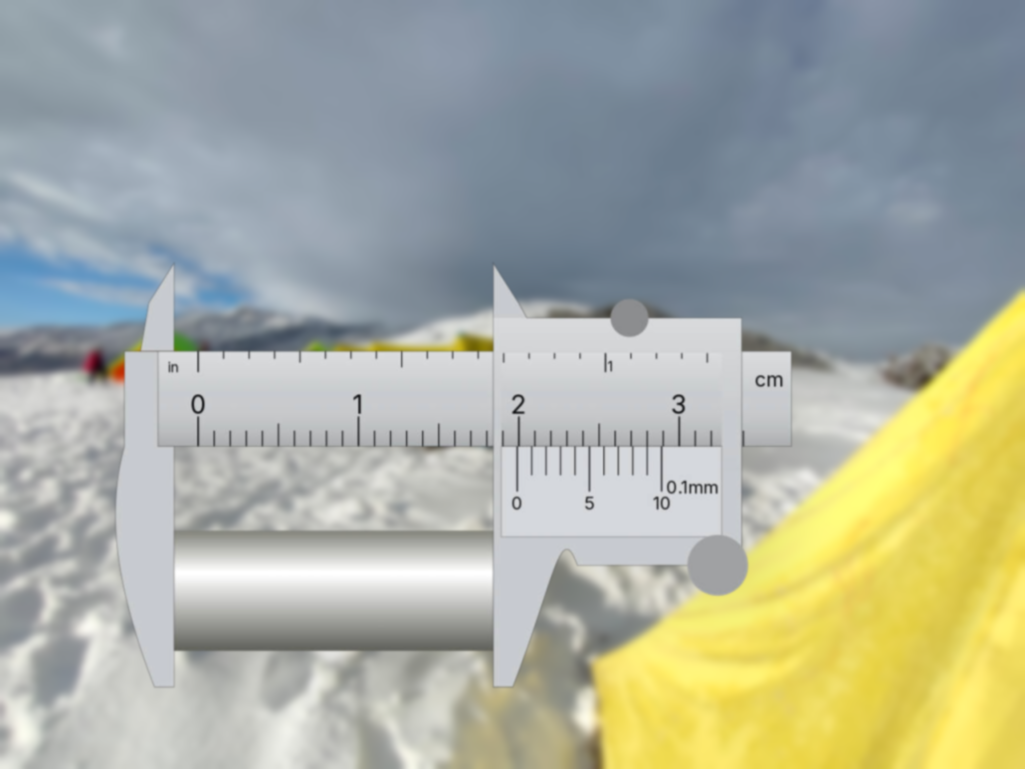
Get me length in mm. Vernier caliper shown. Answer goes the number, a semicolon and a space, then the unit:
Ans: 19.9; mm
